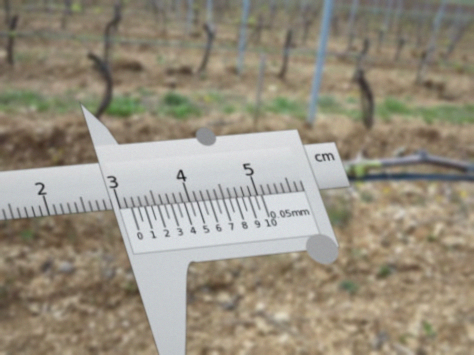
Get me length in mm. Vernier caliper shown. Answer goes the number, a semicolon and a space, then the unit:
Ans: 31.6; mm
